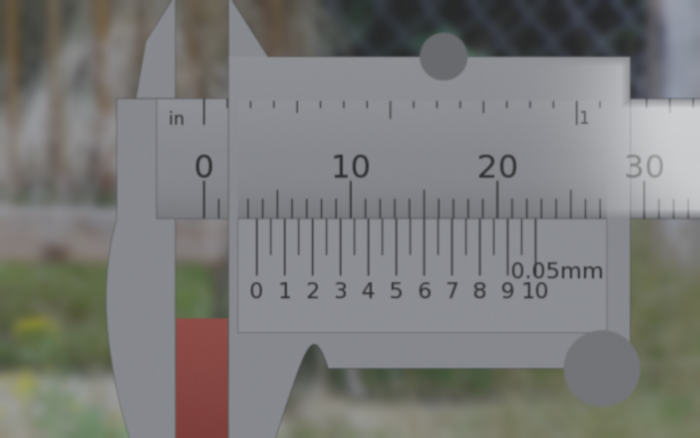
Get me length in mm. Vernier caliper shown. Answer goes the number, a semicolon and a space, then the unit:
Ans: 3.6; mm
